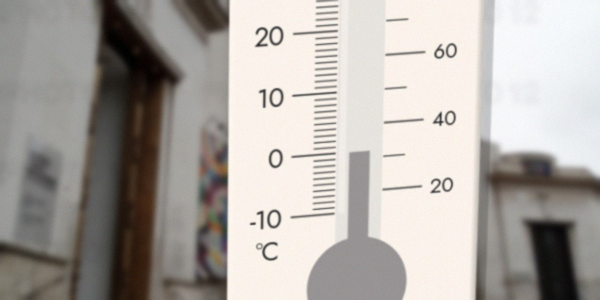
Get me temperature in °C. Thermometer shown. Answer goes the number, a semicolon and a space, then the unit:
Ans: 0; °C
